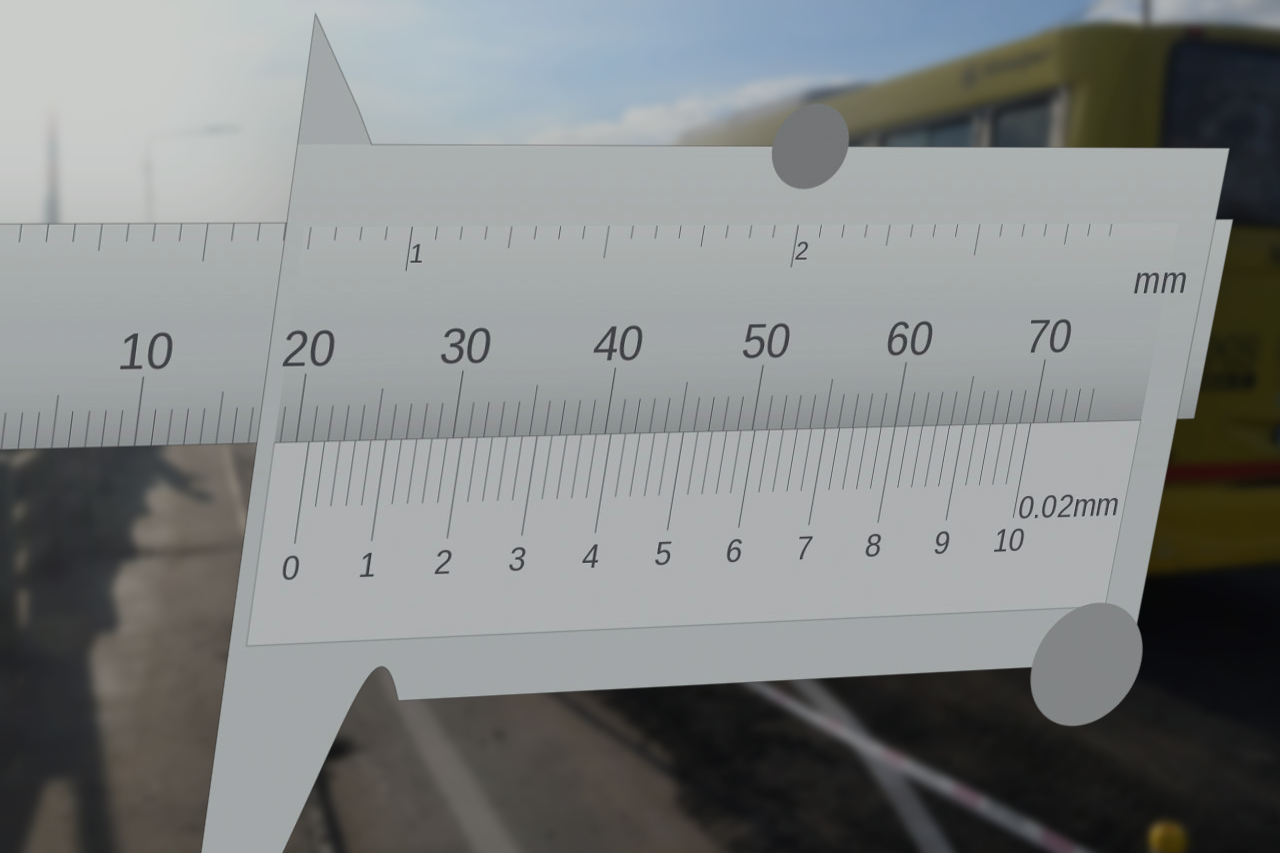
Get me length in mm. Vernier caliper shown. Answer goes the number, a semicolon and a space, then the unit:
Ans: 20.8; mm
